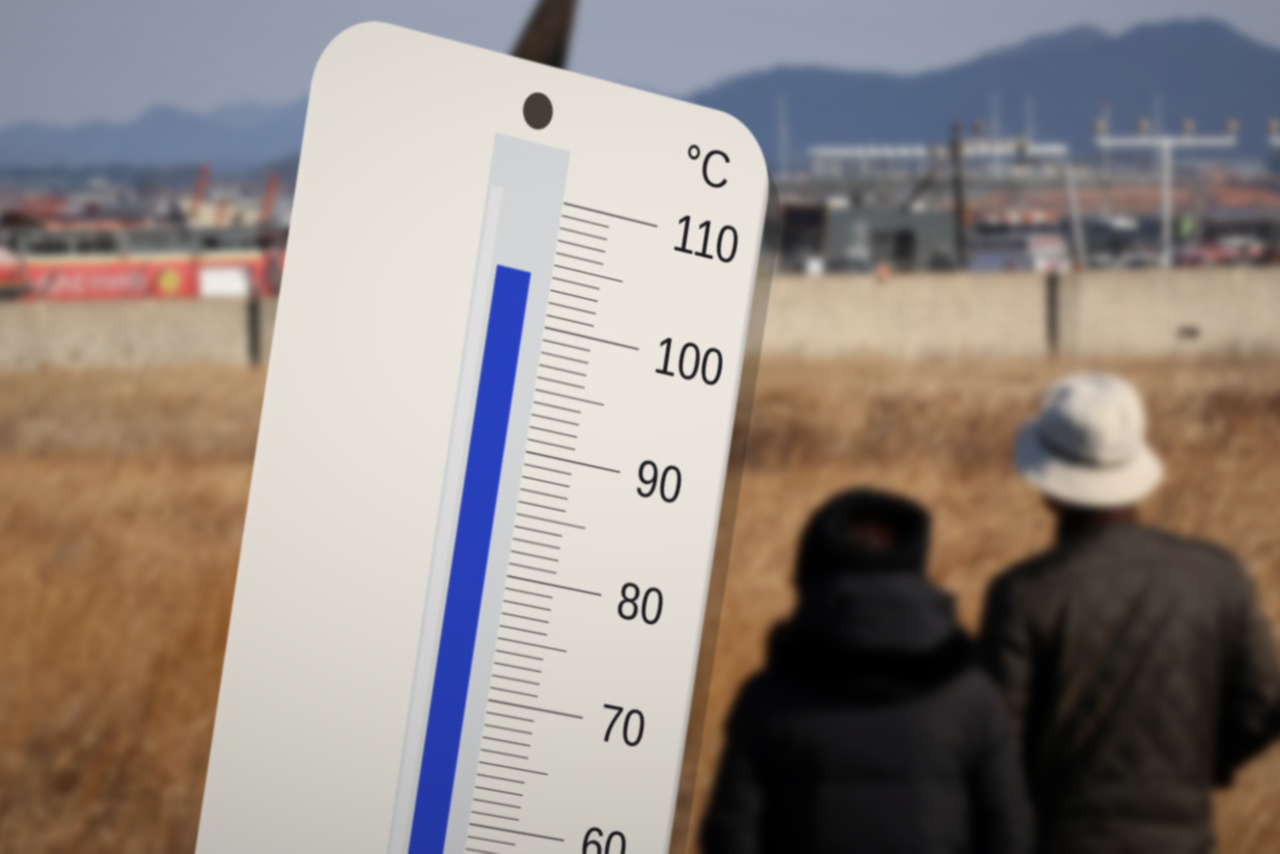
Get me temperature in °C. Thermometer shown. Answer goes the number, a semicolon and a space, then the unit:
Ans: 104; °C
